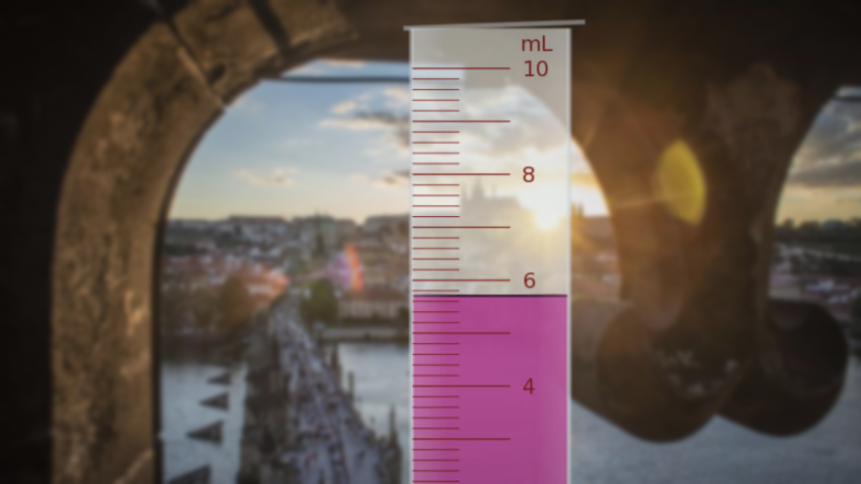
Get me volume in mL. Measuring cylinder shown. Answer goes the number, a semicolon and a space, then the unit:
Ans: 5.7; mL
